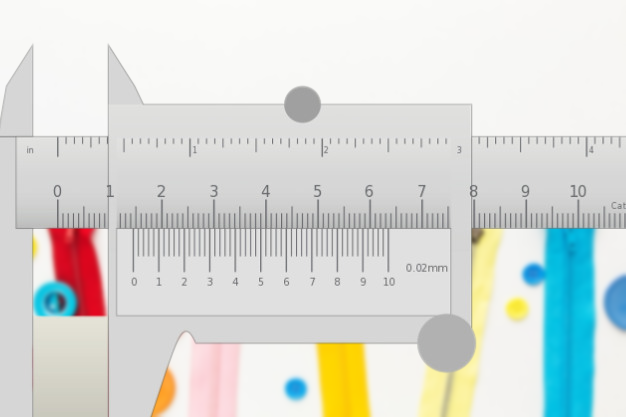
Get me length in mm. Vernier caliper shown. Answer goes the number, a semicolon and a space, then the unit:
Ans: 14.5; mm
